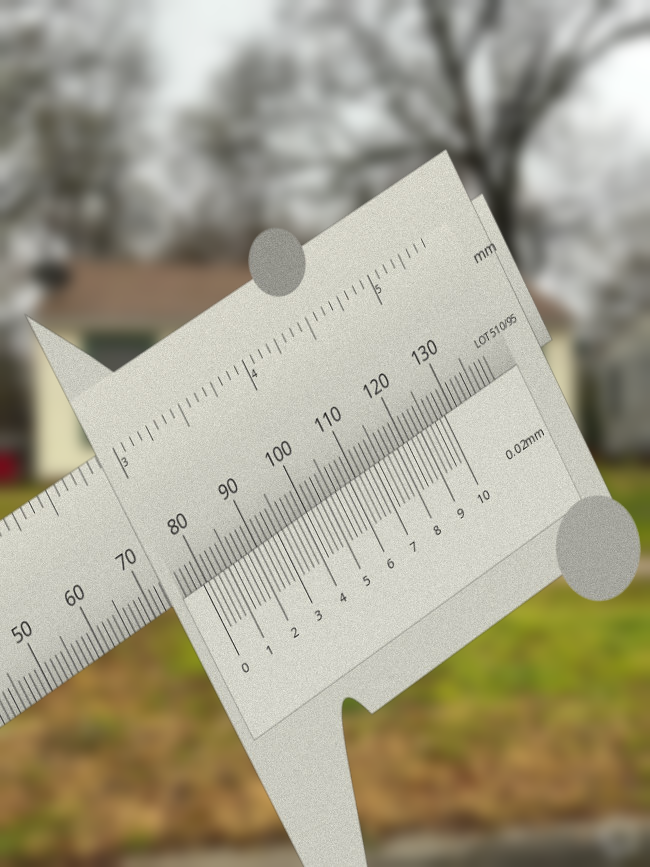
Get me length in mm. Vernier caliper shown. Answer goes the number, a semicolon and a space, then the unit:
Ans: 79.4; mm
